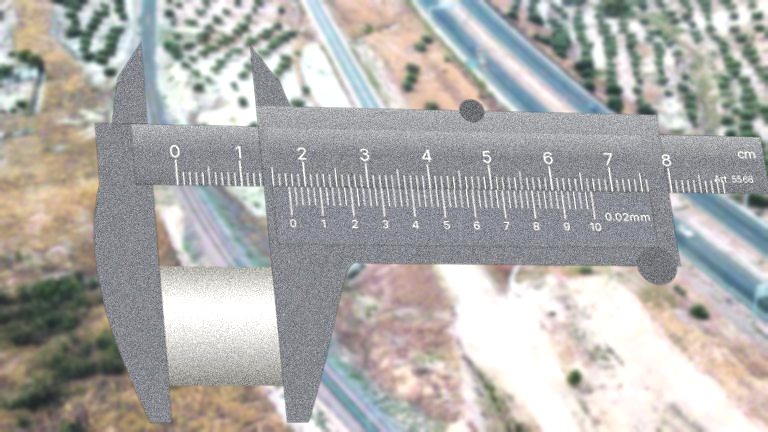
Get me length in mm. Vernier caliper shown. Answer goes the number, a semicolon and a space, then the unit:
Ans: 17.4; mm
